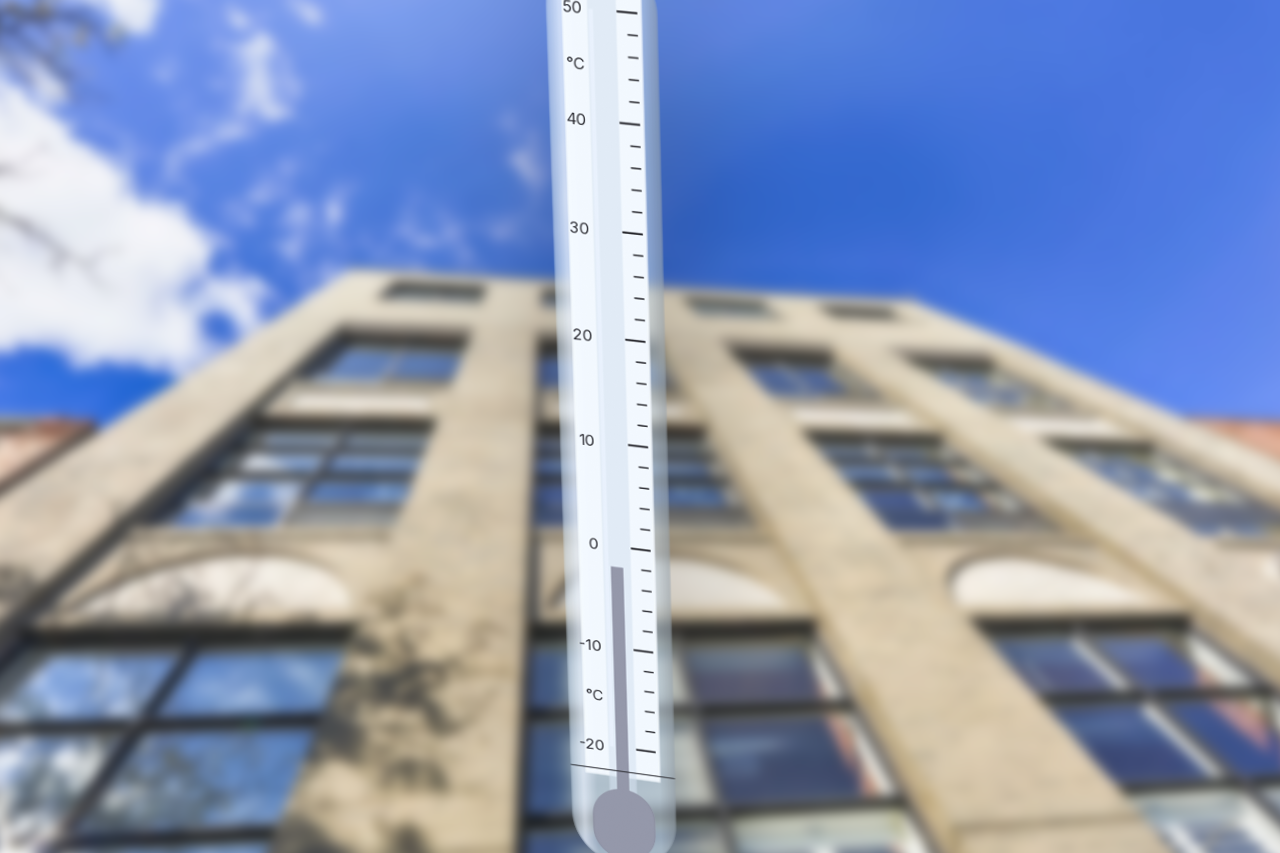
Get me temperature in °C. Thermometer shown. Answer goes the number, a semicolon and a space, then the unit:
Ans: -2; °C
